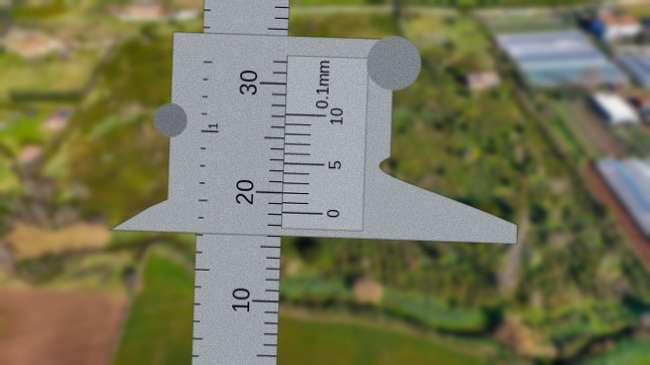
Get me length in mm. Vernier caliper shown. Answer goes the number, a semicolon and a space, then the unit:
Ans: 18.2; mm
